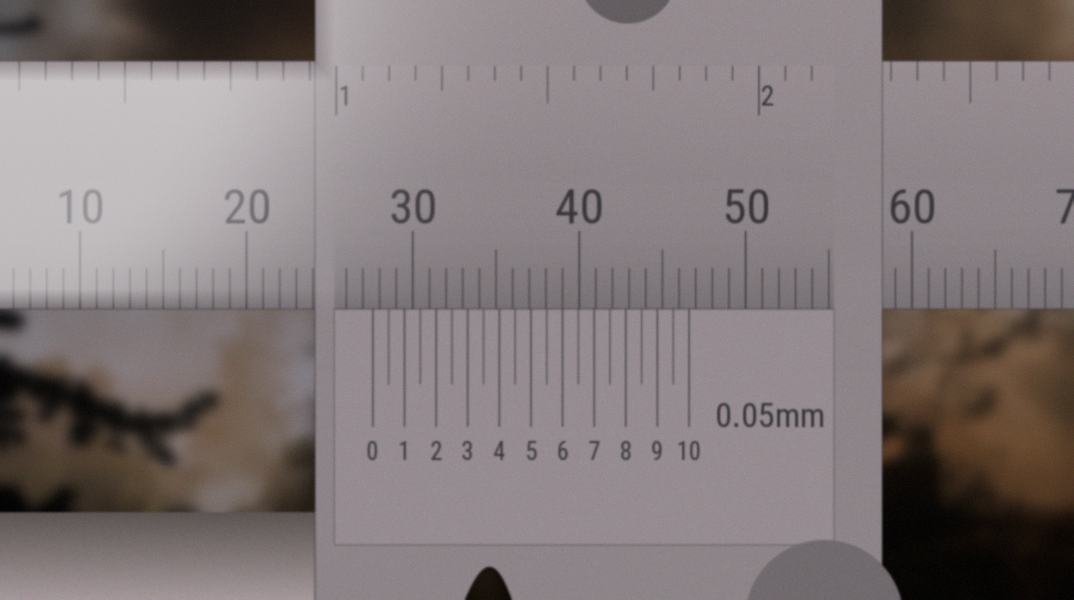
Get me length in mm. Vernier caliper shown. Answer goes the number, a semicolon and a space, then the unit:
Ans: 27.6; mm
